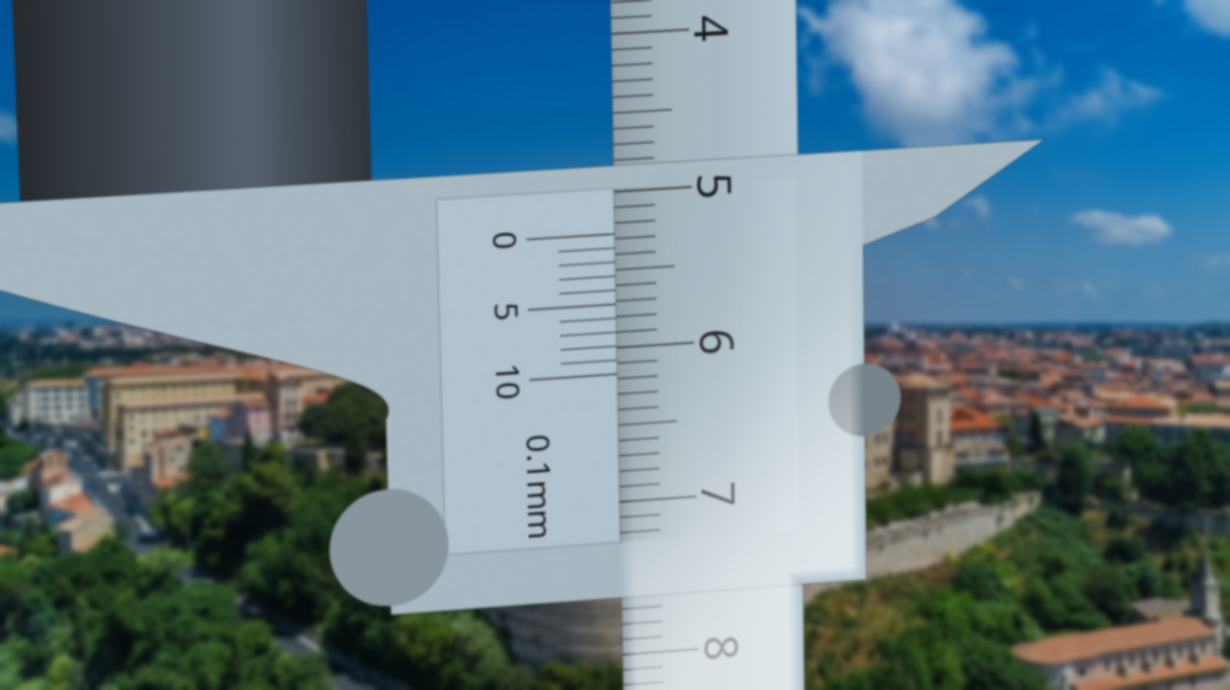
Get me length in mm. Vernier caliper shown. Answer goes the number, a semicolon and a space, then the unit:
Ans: 52.7; mm
